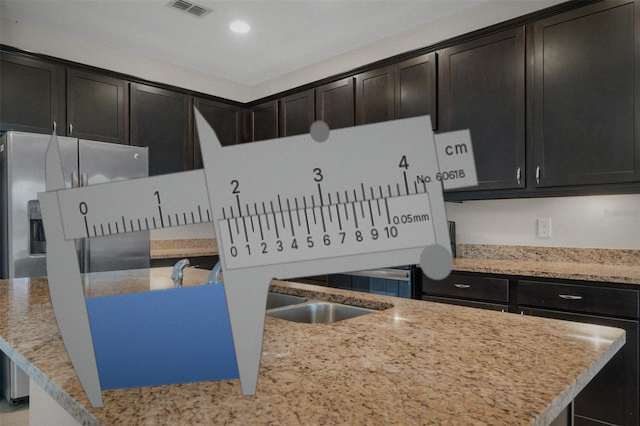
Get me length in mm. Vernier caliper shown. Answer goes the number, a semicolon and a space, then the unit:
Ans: 18.4; mm
